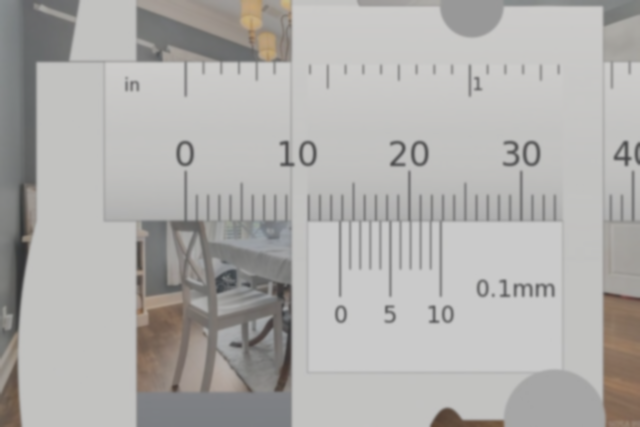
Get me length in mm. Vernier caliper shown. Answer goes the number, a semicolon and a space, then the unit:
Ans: 13.8; mm
